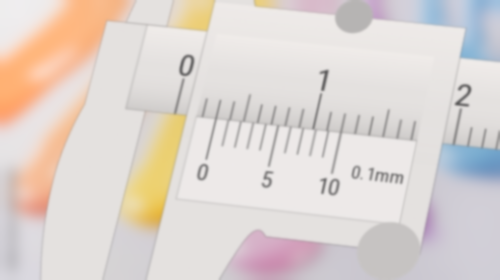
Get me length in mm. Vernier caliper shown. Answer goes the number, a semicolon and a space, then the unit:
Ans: 3.0; mm
